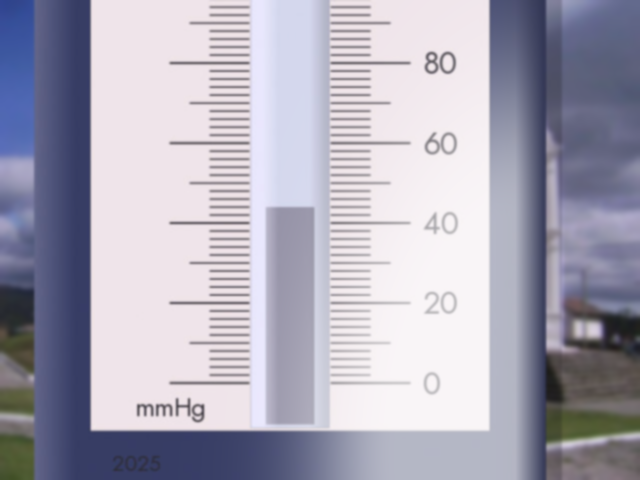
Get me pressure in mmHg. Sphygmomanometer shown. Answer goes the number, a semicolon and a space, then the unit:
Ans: 44; mmHg
